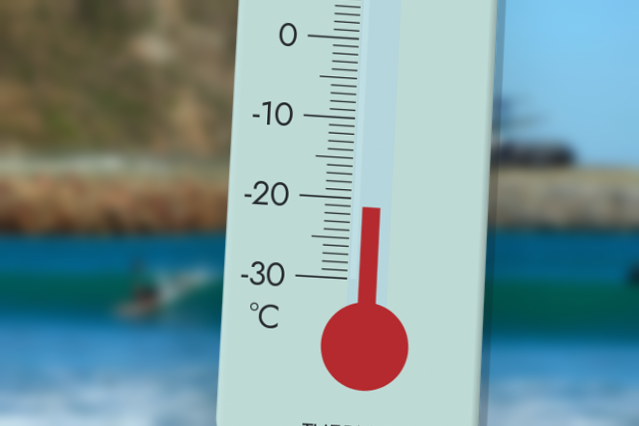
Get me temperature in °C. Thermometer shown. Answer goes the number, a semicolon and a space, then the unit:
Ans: -21; °C
